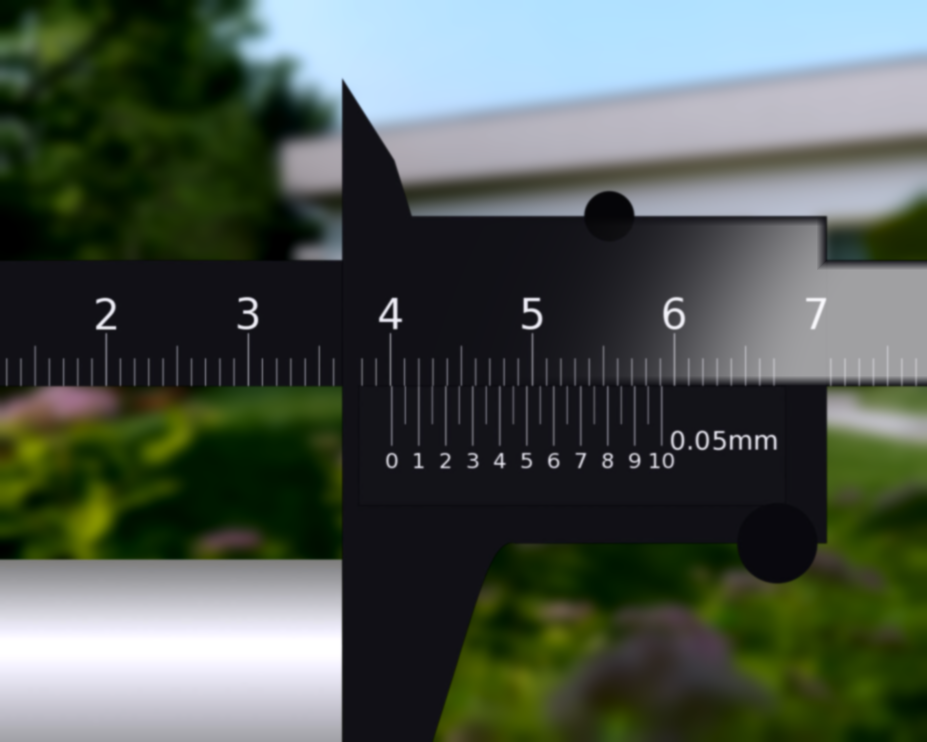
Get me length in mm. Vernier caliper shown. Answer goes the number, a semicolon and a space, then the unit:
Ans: 40.1; mm
